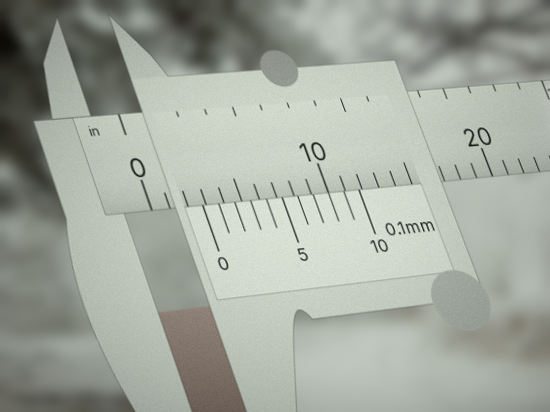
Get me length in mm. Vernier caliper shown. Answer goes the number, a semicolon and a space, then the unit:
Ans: 2.8; mm
